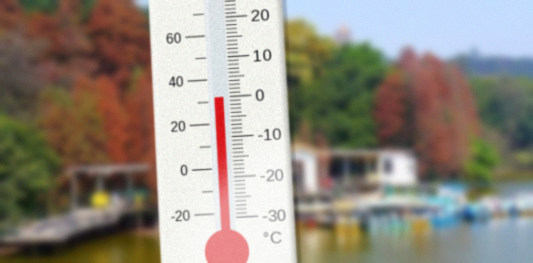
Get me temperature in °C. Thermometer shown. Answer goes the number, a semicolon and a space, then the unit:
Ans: 0; °C
